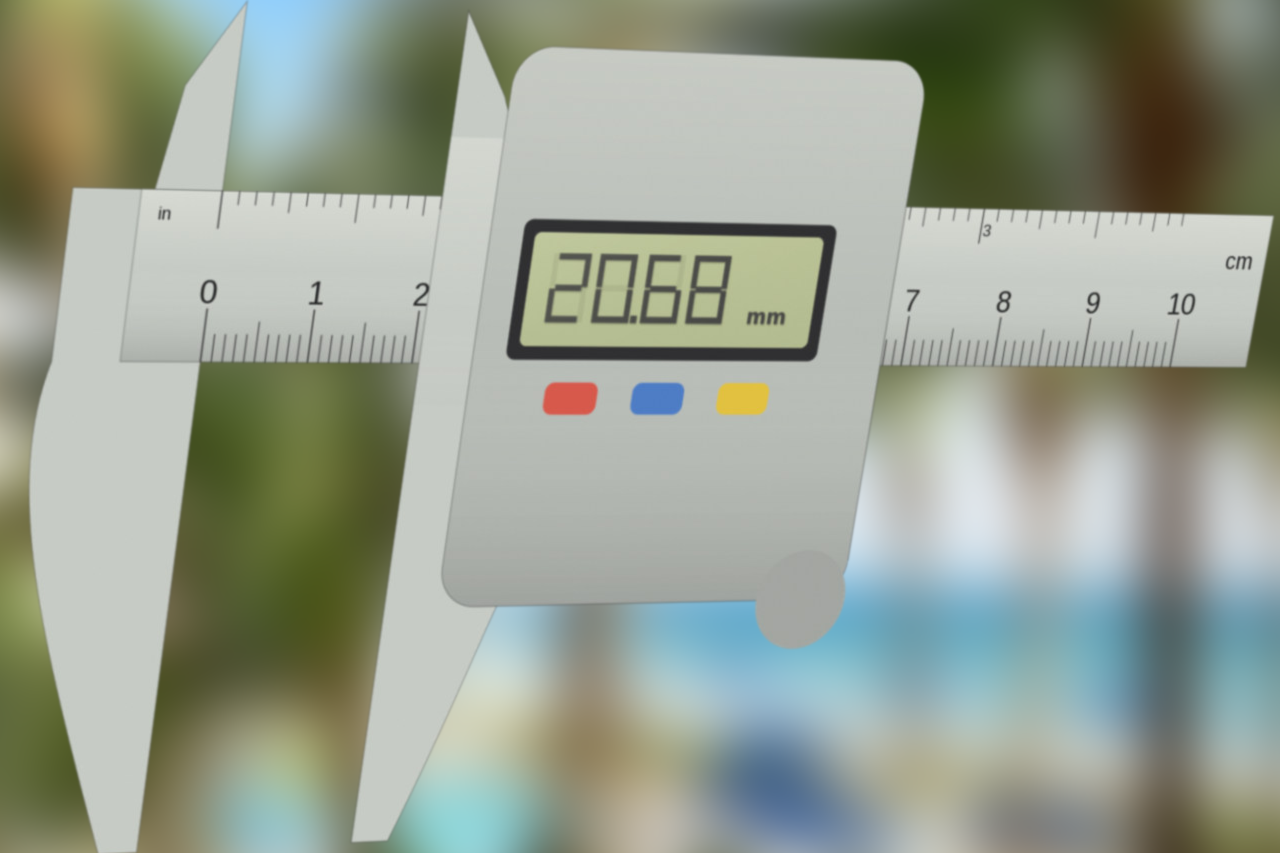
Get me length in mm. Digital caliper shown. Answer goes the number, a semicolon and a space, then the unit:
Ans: 20.68; mm
